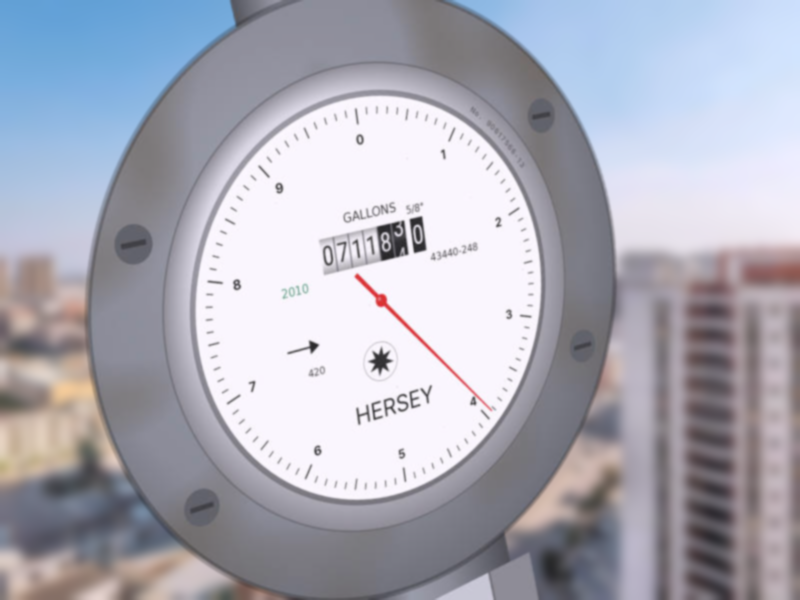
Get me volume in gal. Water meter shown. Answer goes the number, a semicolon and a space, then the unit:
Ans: 711833.9; gal
